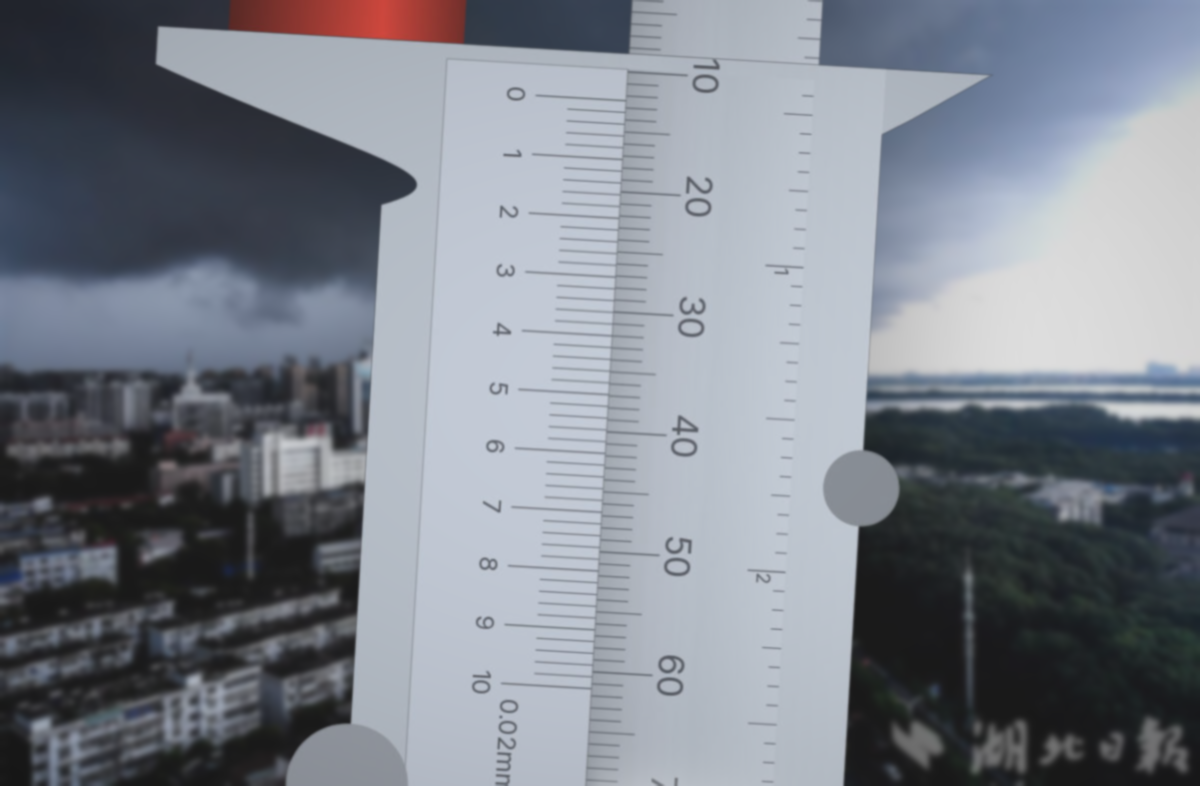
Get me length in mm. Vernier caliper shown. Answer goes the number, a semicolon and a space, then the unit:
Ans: 12.4; mm
